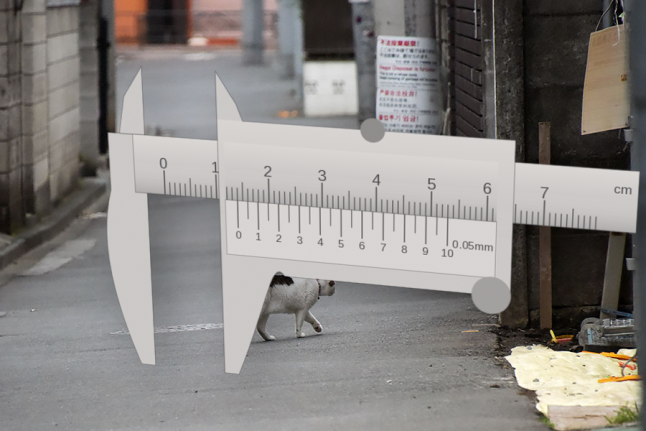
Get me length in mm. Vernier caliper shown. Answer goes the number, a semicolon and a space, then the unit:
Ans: 14.0; mm
